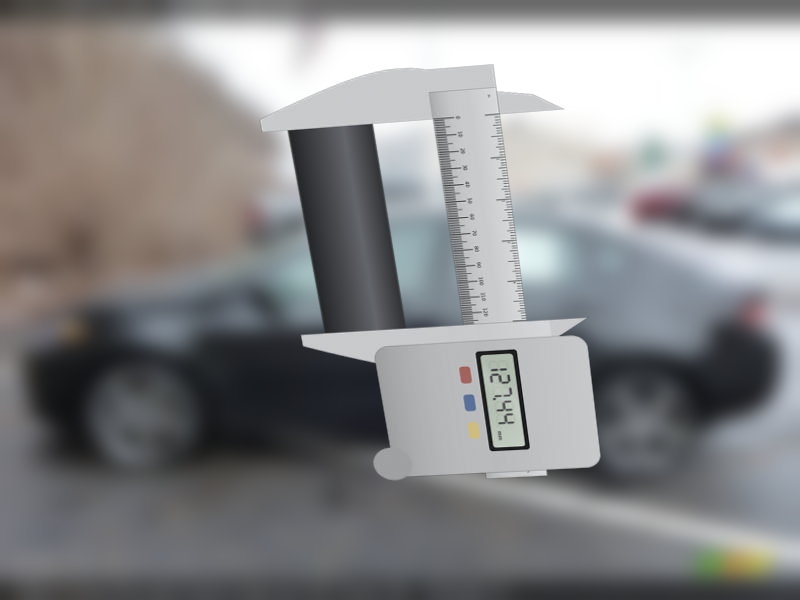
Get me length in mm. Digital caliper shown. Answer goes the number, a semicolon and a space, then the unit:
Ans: 127.44; mm
